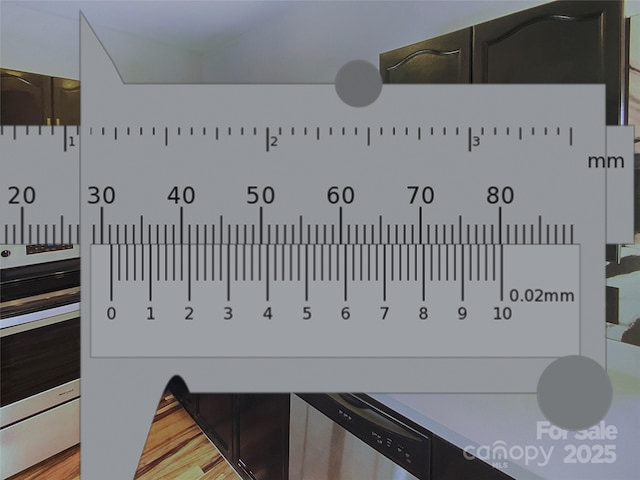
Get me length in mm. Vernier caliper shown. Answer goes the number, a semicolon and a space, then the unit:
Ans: 31.2; mm
